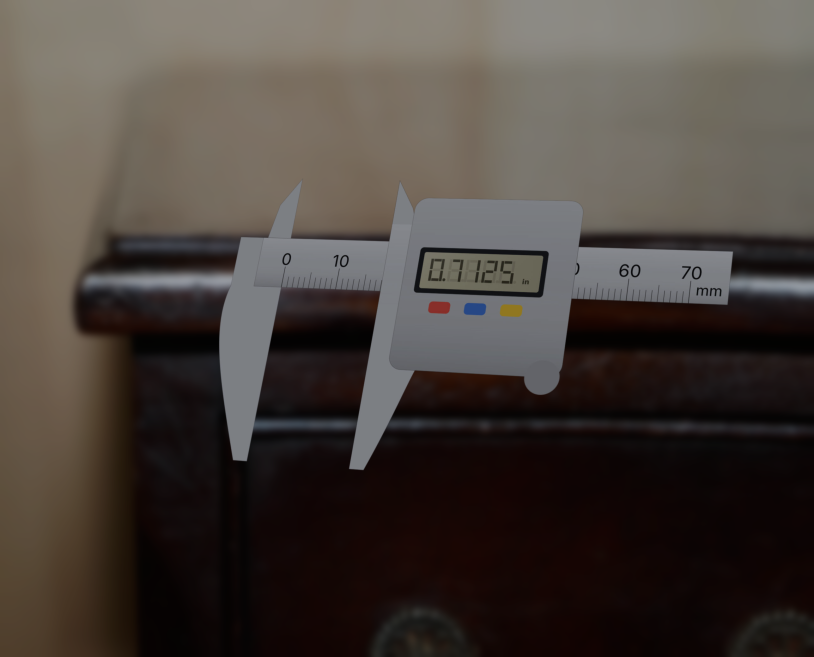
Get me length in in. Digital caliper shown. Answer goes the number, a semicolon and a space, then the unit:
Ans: 0.7125; in
